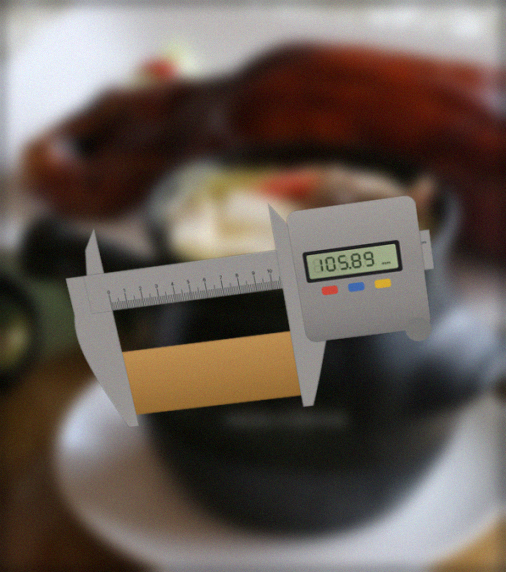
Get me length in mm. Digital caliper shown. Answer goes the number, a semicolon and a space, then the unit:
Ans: 105.89; mm
